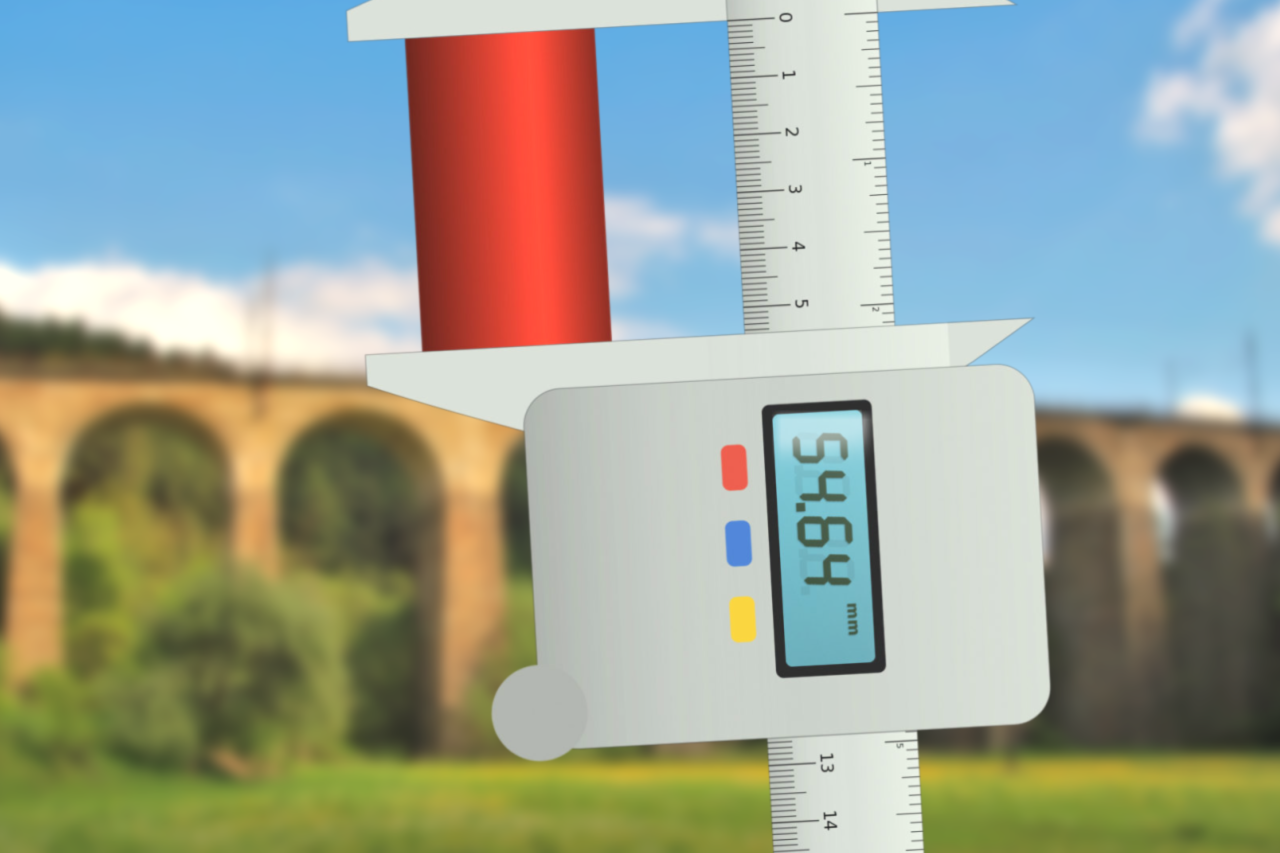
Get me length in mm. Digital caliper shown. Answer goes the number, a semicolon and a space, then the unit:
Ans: 54.64; mm
